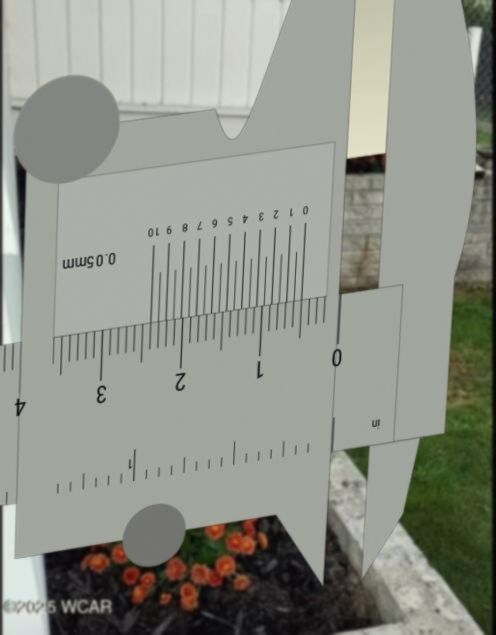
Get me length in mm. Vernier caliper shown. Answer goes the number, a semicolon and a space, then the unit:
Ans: 5.0; mm
